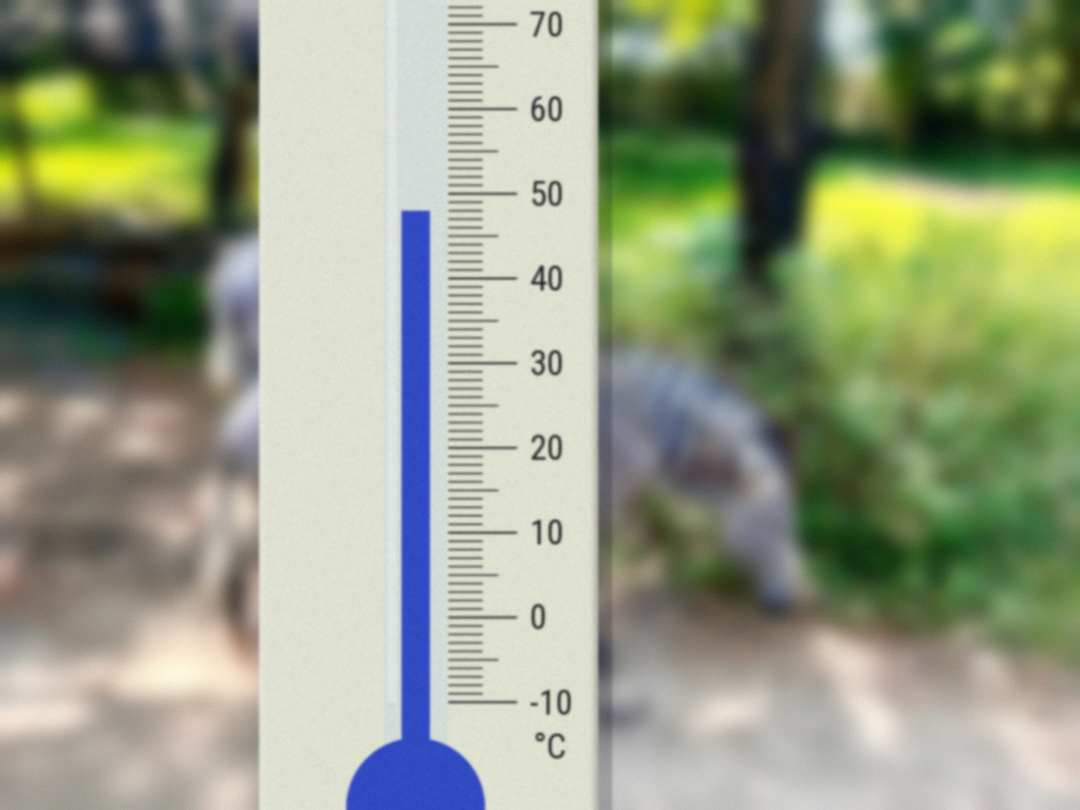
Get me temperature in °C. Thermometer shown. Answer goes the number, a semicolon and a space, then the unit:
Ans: 48; °C
